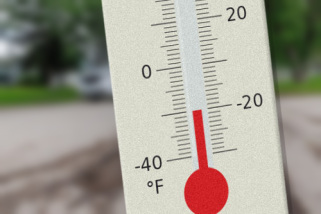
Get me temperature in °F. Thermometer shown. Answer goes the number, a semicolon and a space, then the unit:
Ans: -20; °F
